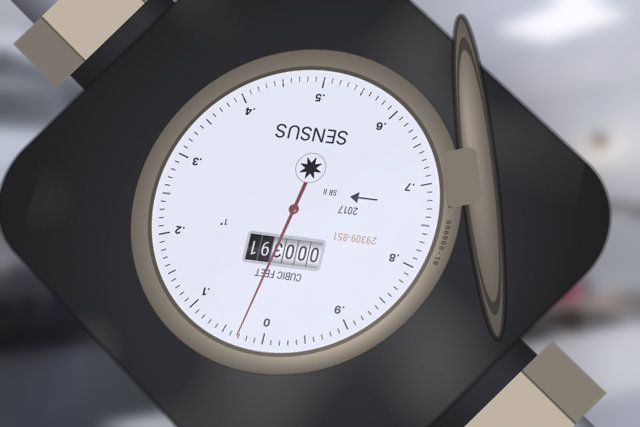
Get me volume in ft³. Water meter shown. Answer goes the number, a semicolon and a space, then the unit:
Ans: 391.03; ft³
